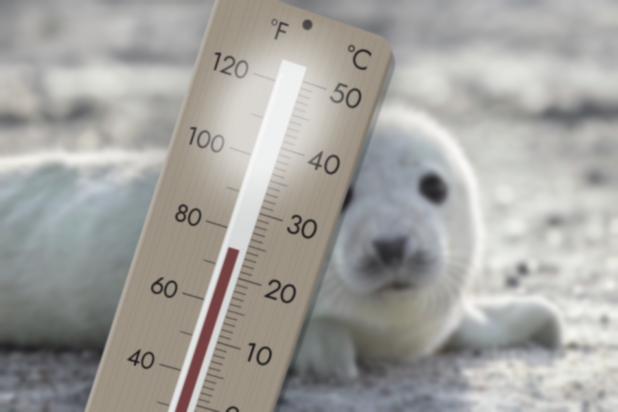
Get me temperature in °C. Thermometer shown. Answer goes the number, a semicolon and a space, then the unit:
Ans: 24; °C
